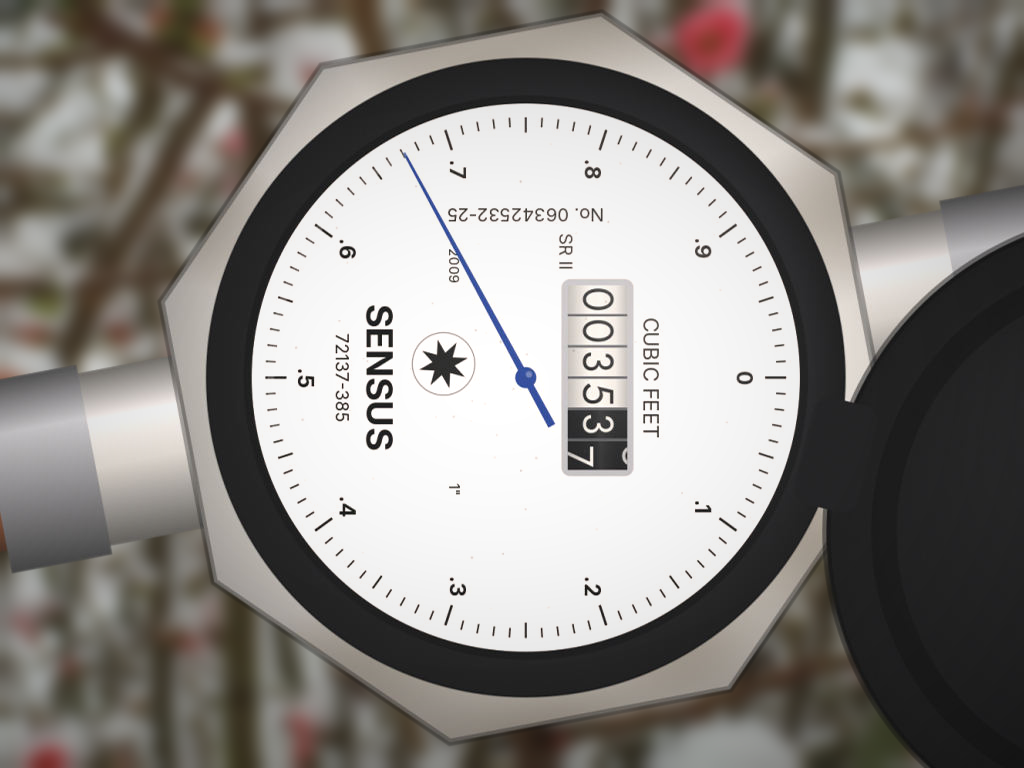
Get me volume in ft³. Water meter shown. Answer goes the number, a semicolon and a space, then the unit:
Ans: 3536.67; ft³
